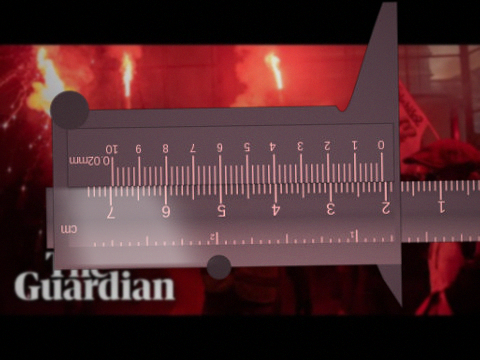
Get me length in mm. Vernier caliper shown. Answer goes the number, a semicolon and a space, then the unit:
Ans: 20.6; mm
